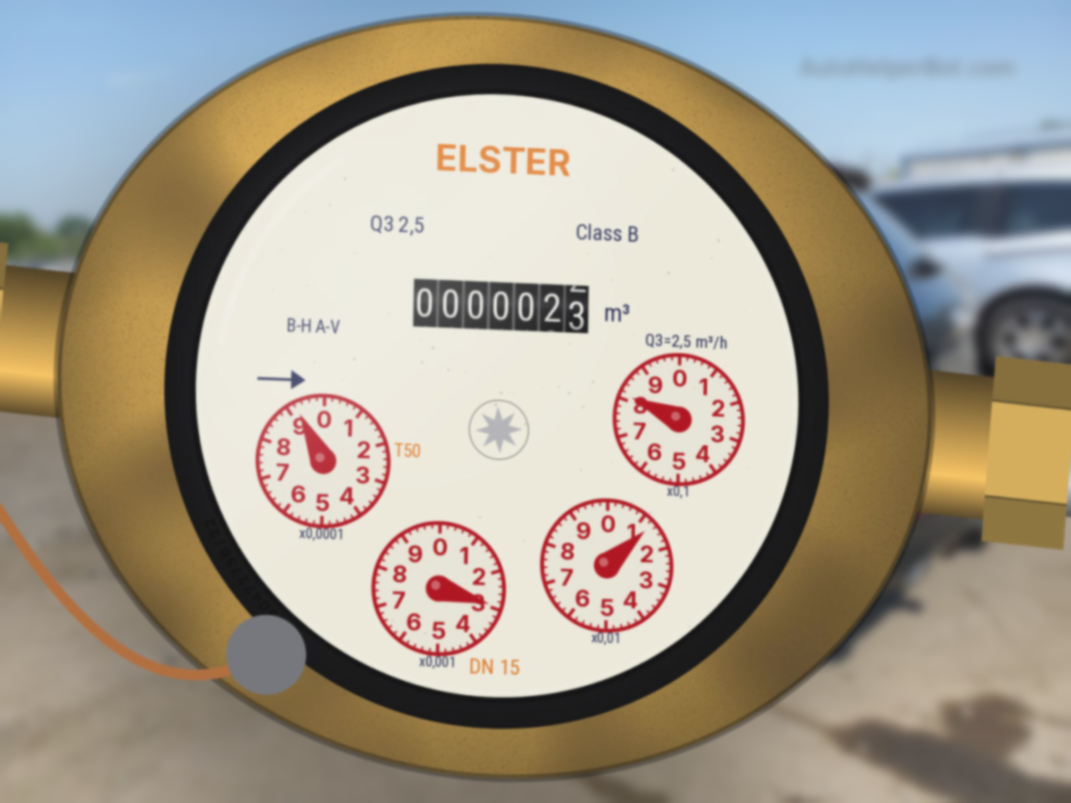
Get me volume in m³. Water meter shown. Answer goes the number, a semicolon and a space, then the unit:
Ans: 22.8129; m³
